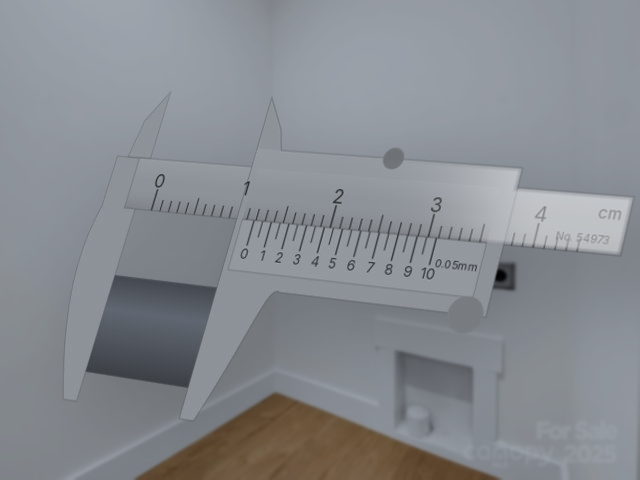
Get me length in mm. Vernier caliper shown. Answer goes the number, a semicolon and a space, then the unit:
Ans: 11.8; mm
